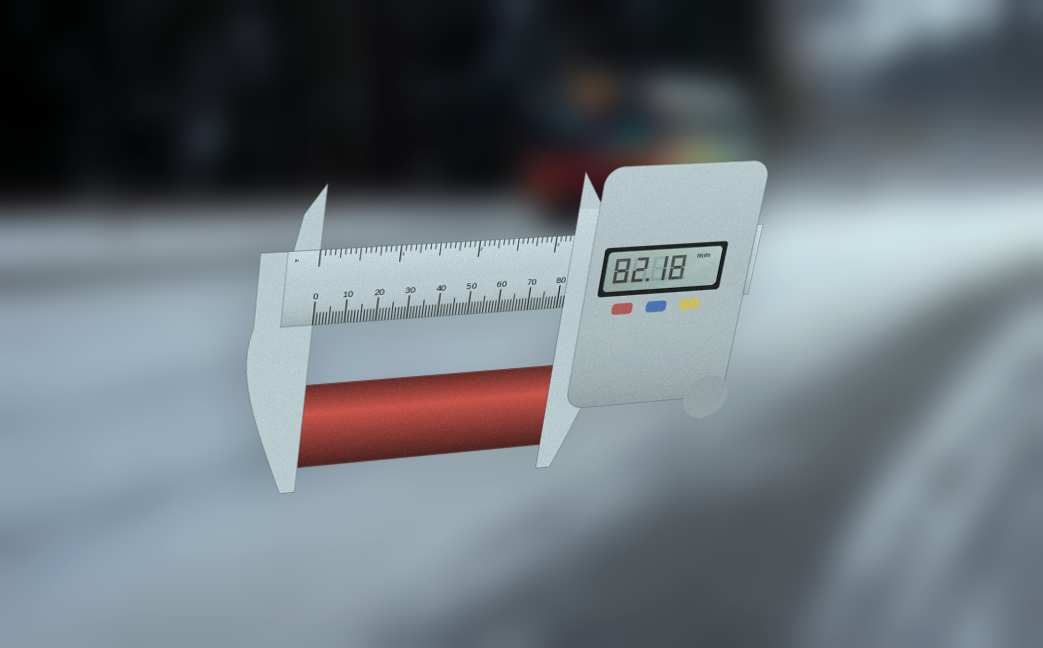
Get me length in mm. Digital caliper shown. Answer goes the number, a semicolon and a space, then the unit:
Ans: 82.18; mm
